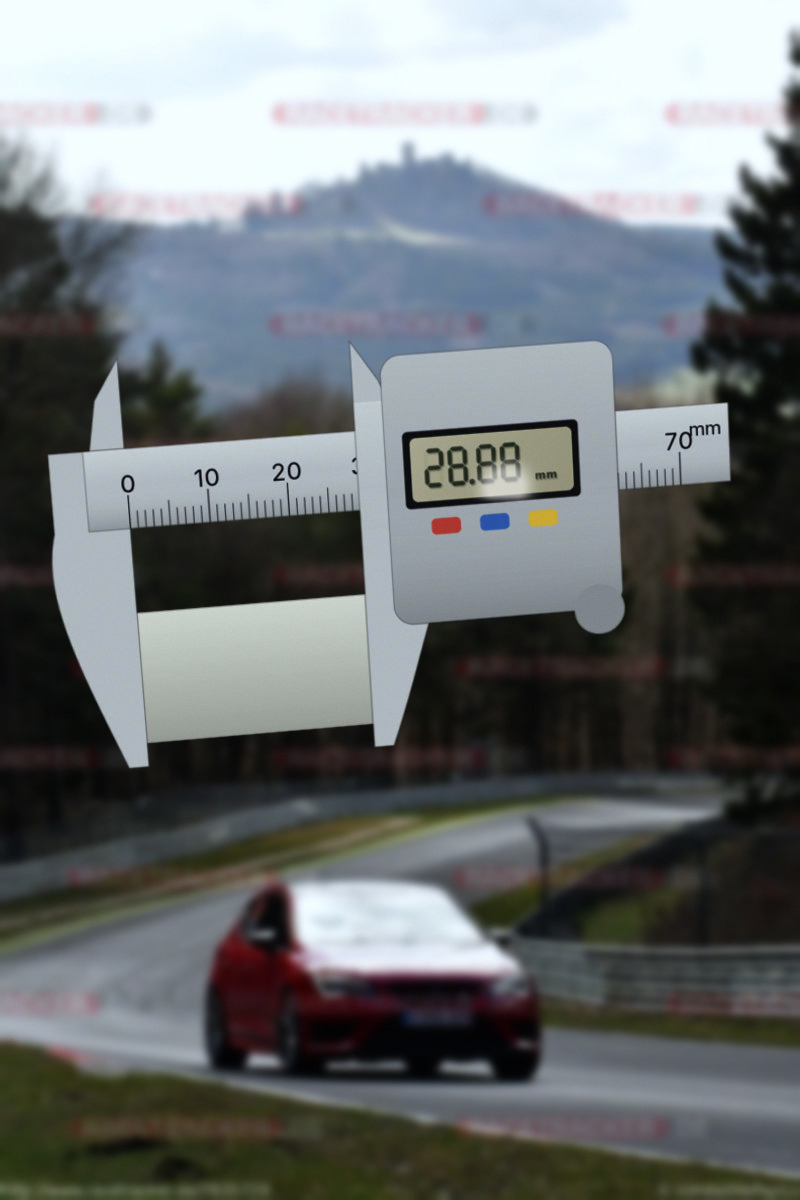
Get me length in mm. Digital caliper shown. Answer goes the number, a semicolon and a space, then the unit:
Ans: 28.88; mm
